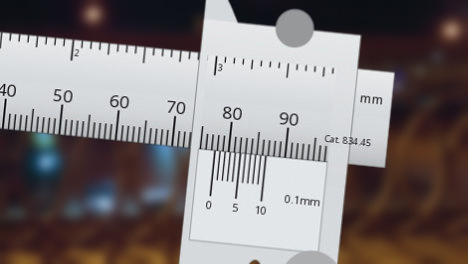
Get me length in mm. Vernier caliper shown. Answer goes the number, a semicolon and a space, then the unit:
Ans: 77.6; mm
